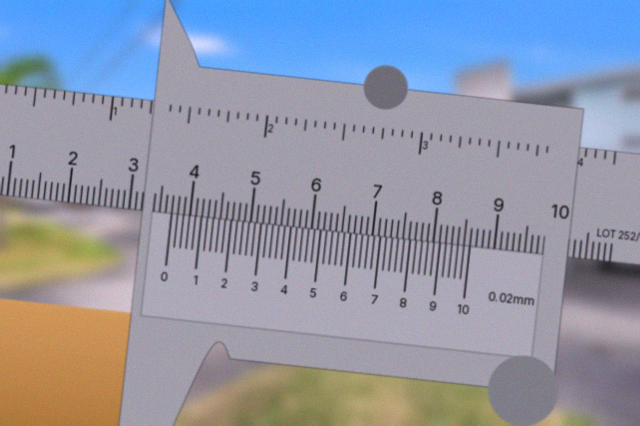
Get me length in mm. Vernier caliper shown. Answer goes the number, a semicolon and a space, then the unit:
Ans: 37.0; mm
